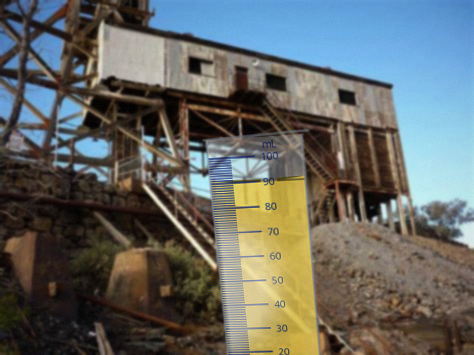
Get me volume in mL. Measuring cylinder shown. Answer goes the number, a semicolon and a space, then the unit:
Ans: 90; mL
